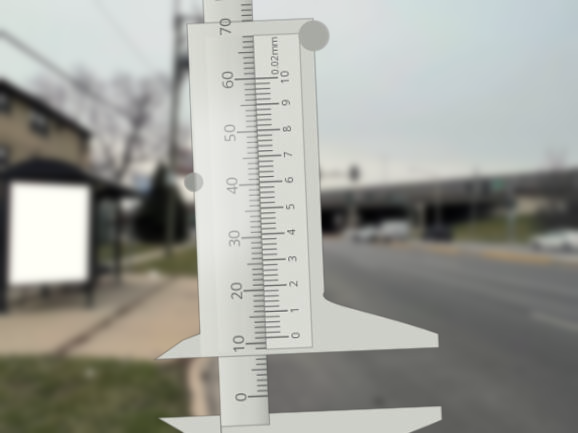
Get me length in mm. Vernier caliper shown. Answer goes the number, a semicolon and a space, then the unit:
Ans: 11.0; mm
